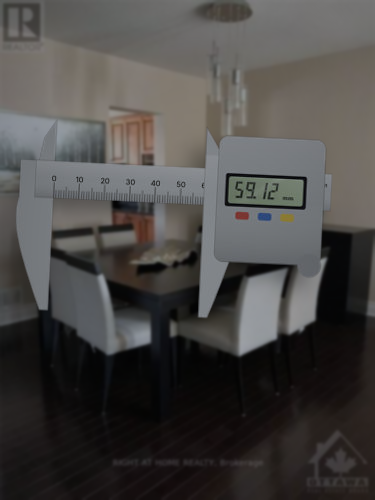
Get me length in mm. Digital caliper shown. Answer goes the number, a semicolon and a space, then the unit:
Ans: 59.12; mm
